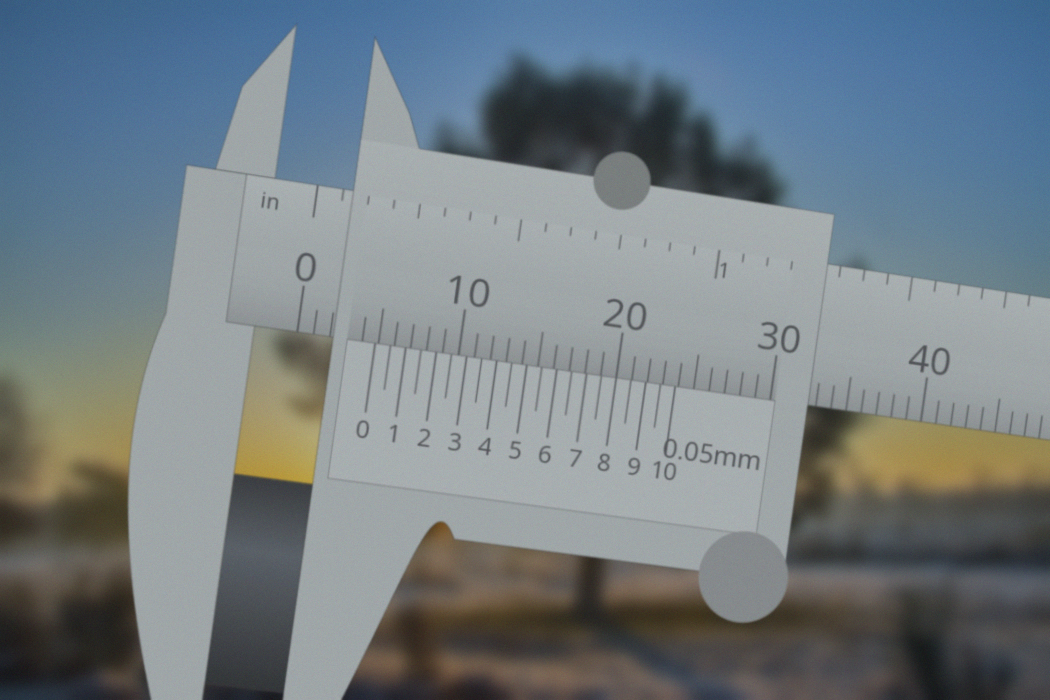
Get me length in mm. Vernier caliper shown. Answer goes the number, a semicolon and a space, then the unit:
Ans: 4.8; mm
